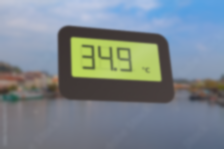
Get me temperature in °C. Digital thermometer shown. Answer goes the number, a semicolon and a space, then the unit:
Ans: 34.9; °C
